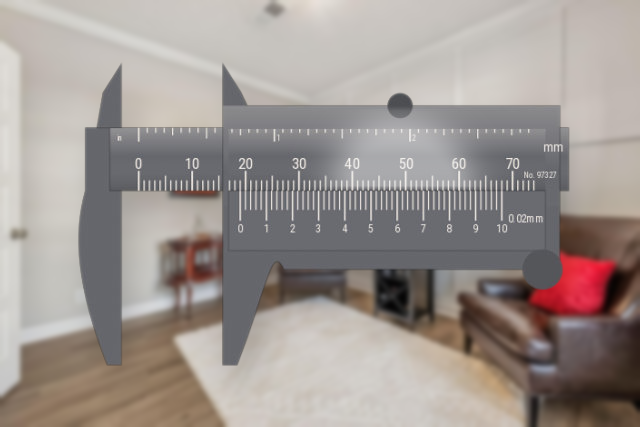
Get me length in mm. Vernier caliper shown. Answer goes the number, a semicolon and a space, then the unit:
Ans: 19.0; mm
